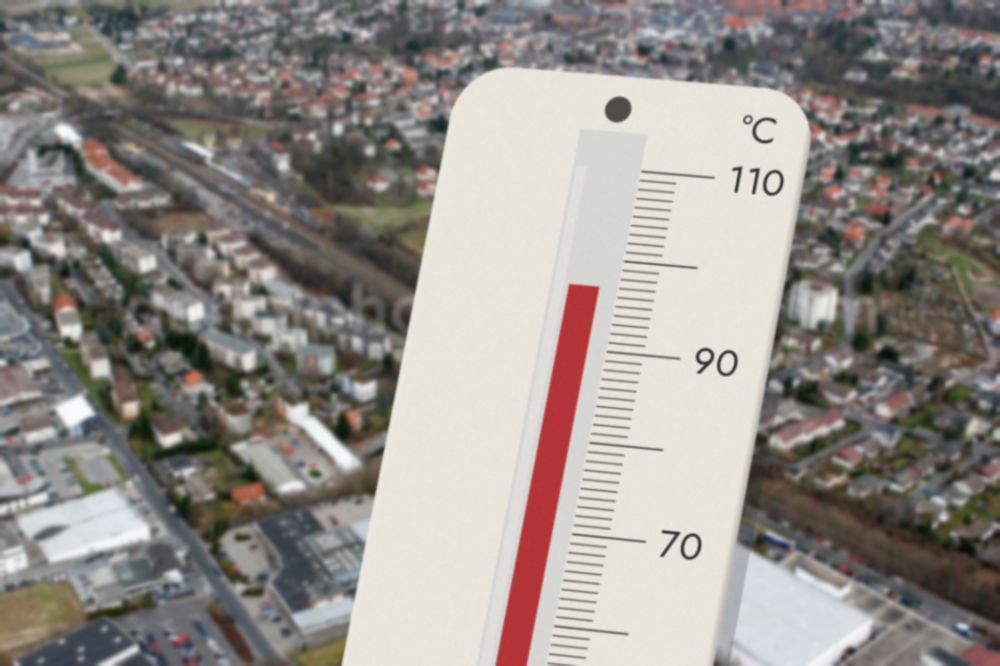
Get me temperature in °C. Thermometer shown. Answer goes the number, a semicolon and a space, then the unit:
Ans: 97; °C
